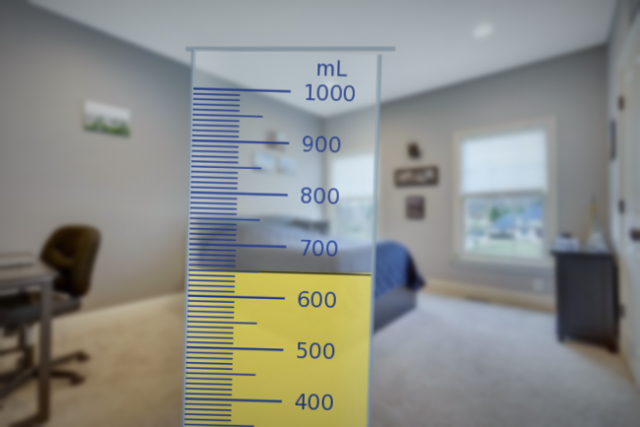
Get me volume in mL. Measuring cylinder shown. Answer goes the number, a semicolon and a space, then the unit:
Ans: 650; mL
